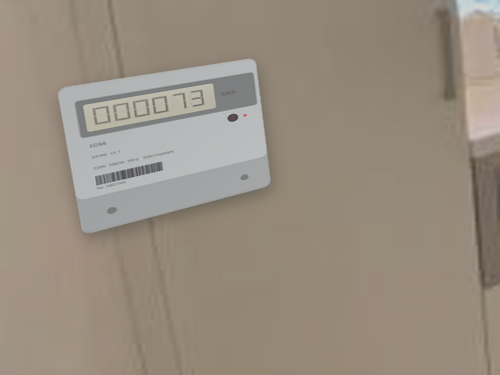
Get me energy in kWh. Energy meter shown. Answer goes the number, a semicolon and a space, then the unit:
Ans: 73; kWh
